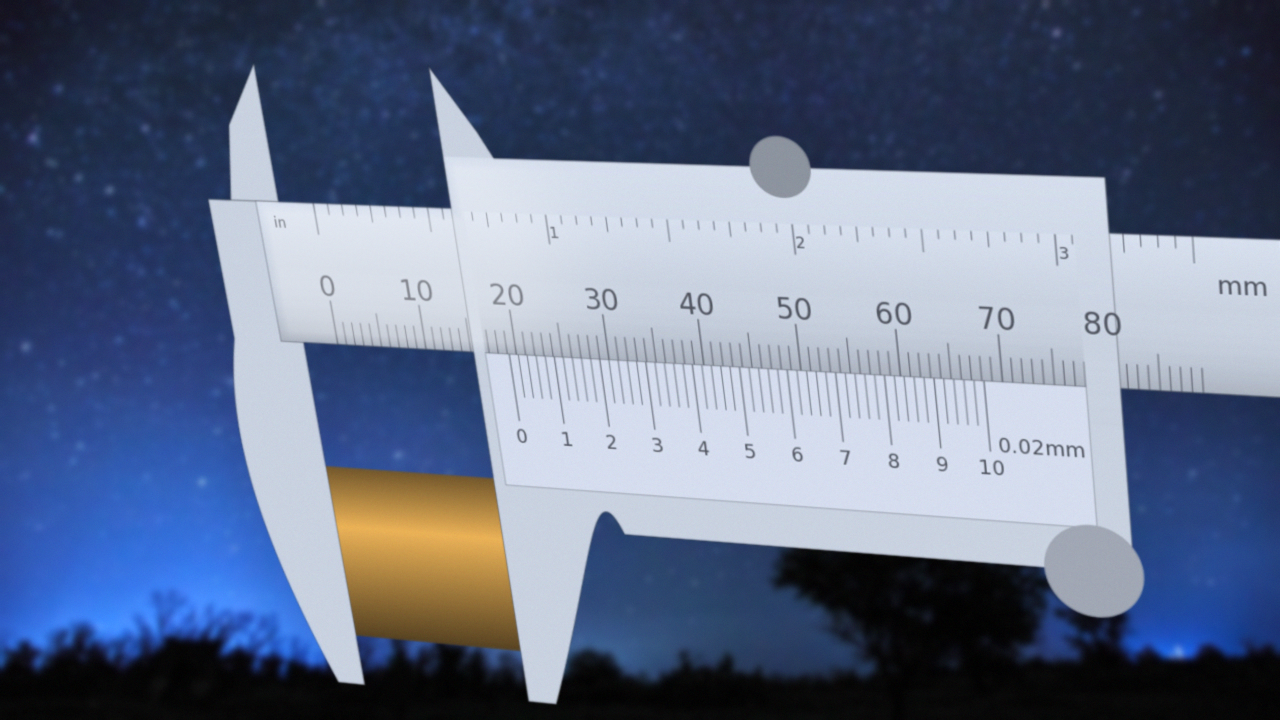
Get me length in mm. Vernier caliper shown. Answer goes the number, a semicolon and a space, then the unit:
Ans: 19.2; mm
